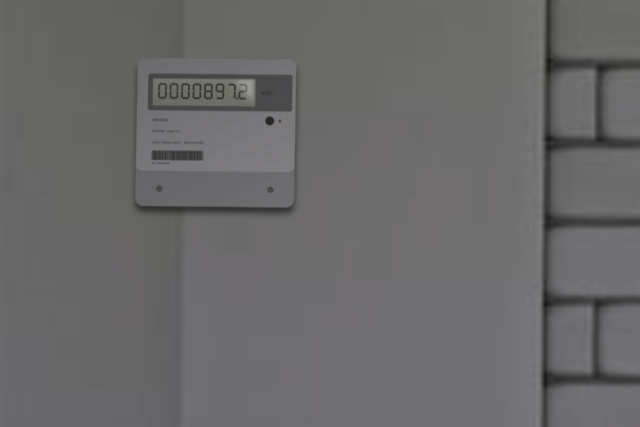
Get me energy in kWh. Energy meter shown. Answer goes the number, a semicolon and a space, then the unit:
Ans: 897.2; kWh
